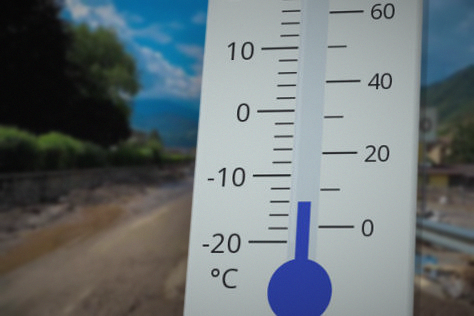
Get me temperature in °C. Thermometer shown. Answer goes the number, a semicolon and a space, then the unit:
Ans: -14; °C
